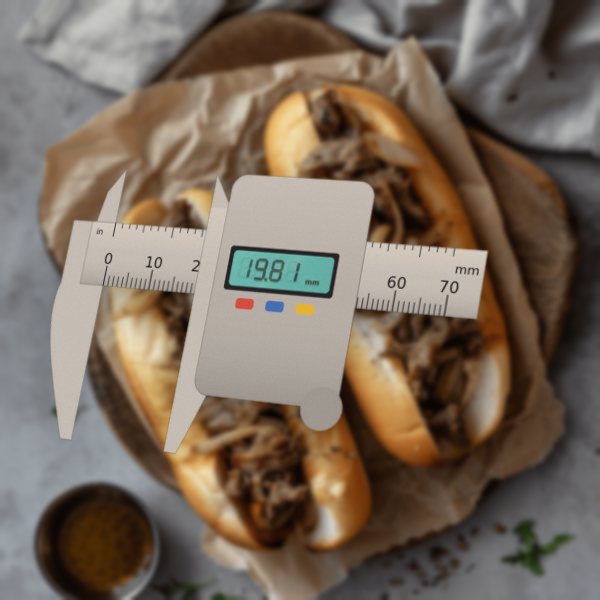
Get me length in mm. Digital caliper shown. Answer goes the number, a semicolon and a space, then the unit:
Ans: 19.81; mm
